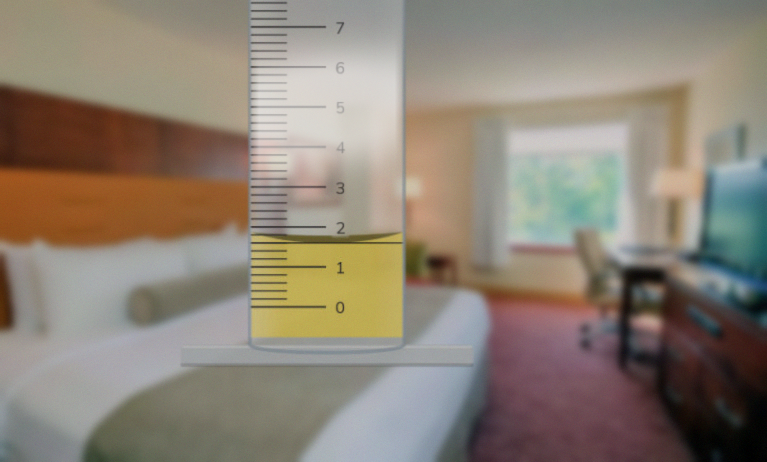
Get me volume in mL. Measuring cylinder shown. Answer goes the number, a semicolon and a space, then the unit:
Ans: 1.6; mL
